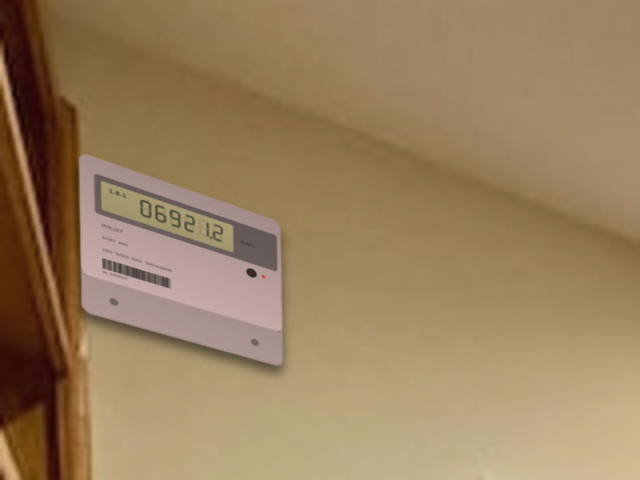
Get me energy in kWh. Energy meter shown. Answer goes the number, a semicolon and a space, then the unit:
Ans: 6921.2; kWh
